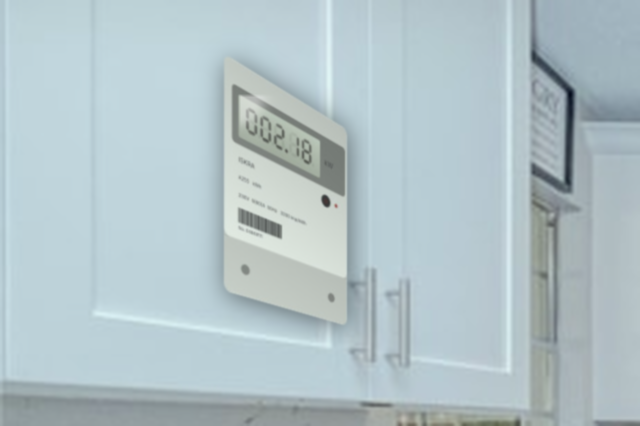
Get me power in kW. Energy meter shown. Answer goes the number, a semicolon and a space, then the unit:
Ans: 2.18; kW
